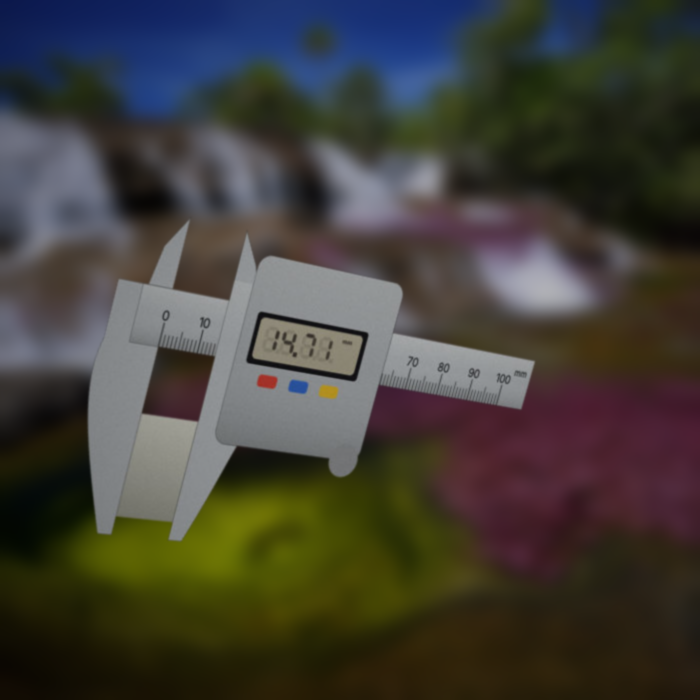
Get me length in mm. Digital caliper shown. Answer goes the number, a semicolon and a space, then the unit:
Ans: 14.71; mm
